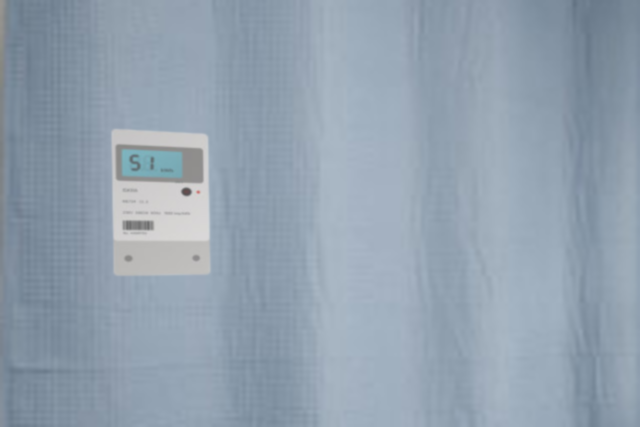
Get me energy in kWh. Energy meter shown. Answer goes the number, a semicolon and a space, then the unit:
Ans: 51; kWh
